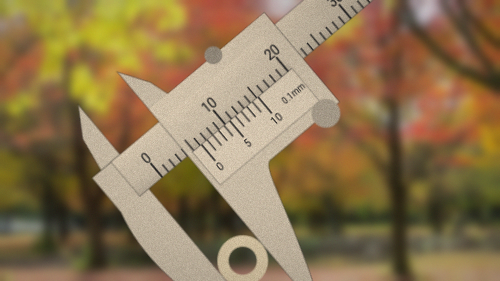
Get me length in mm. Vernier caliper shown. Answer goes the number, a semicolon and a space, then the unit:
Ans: 6.2; mm
